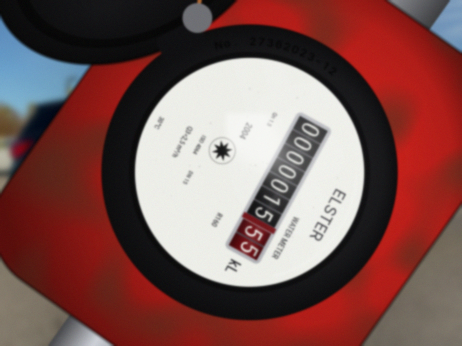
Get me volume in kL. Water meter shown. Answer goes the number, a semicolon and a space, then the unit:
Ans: 15.55; kL
